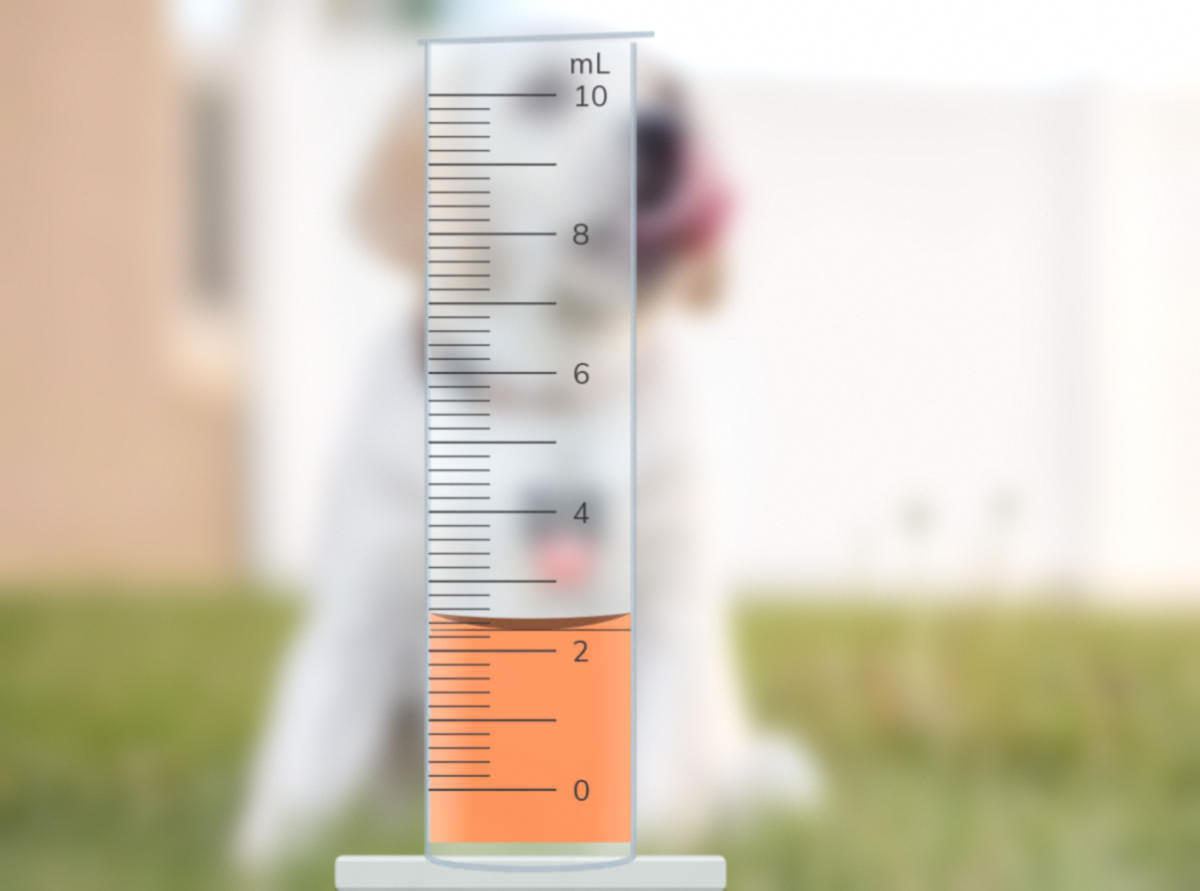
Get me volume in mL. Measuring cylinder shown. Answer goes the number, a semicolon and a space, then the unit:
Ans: 2.3; mL
